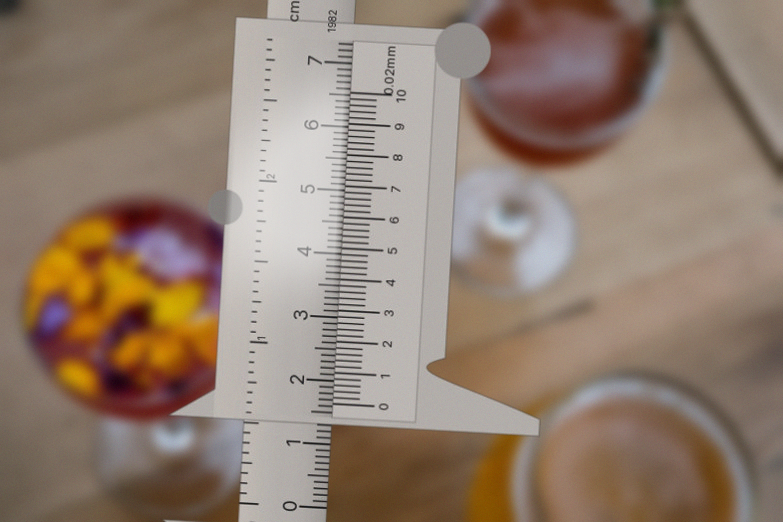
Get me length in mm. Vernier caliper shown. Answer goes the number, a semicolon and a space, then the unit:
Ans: 16.4; mm
